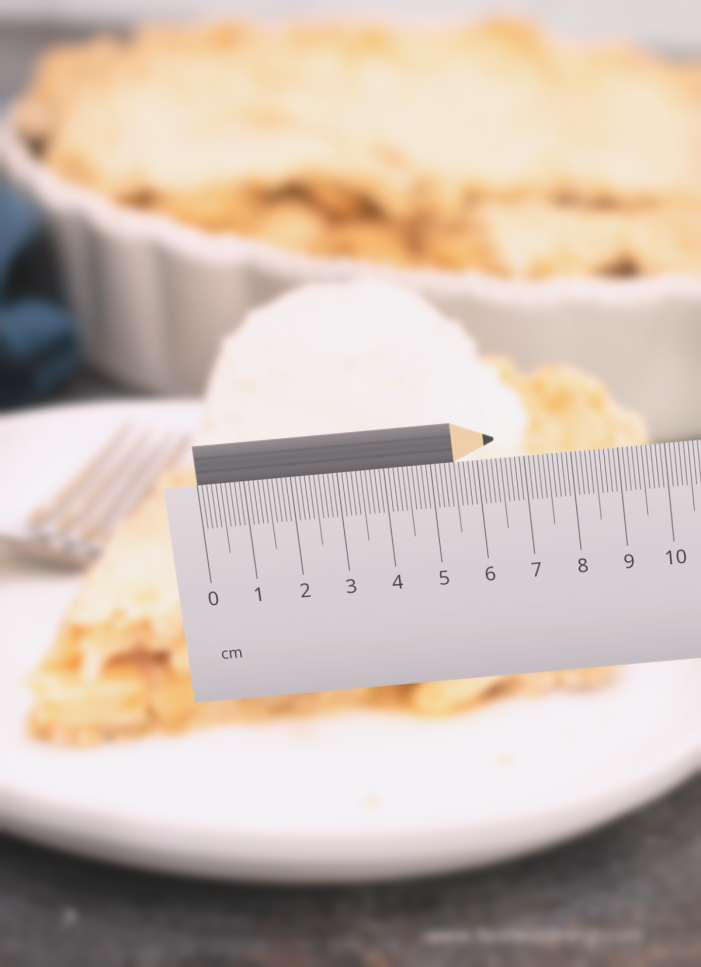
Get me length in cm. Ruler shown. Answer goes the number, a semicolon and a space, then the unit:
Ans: 6.4; cm
